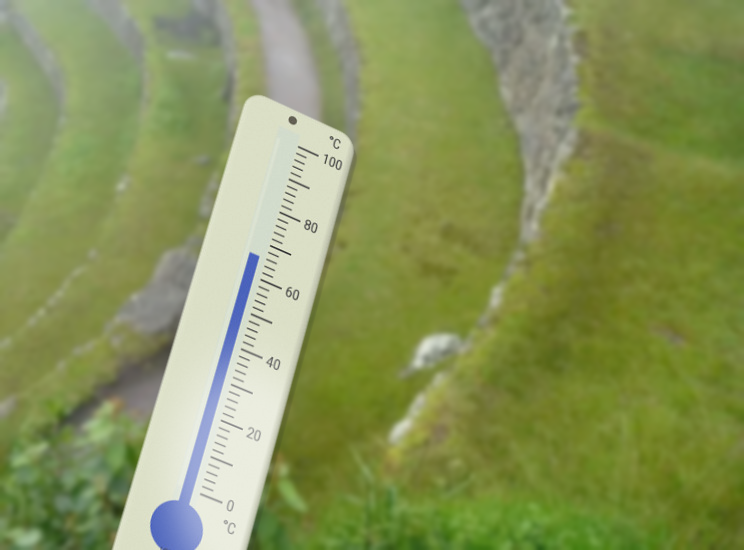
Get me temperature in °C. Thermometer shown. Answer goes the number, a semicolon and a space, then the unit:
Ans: 66; °C
